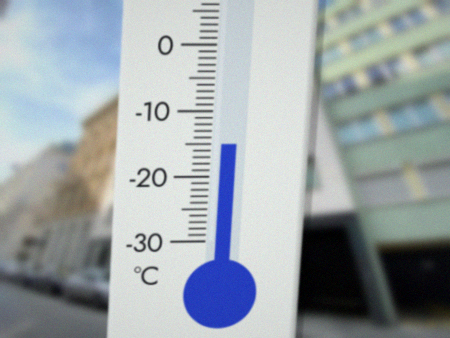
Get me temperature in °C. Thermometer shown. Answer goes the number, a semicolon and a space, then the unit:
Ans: -15; °C
